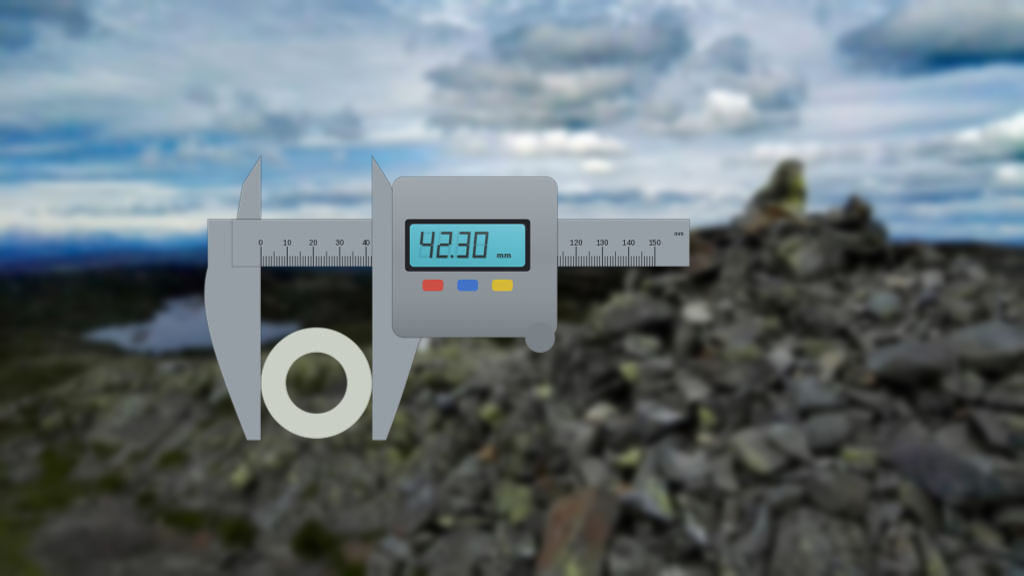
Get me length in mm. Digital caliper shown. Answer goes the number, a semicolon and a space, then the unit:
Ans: 42.30; mm
